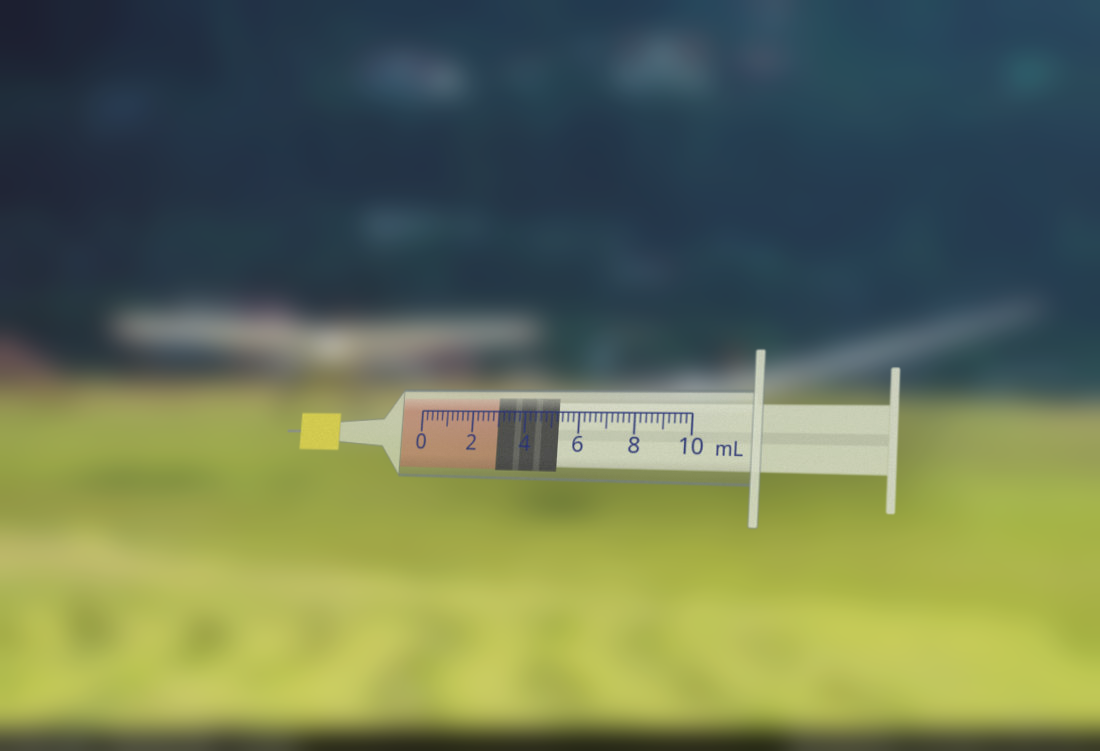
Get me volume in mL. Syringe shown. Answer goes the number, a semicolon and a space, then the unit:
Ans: 3; mL
